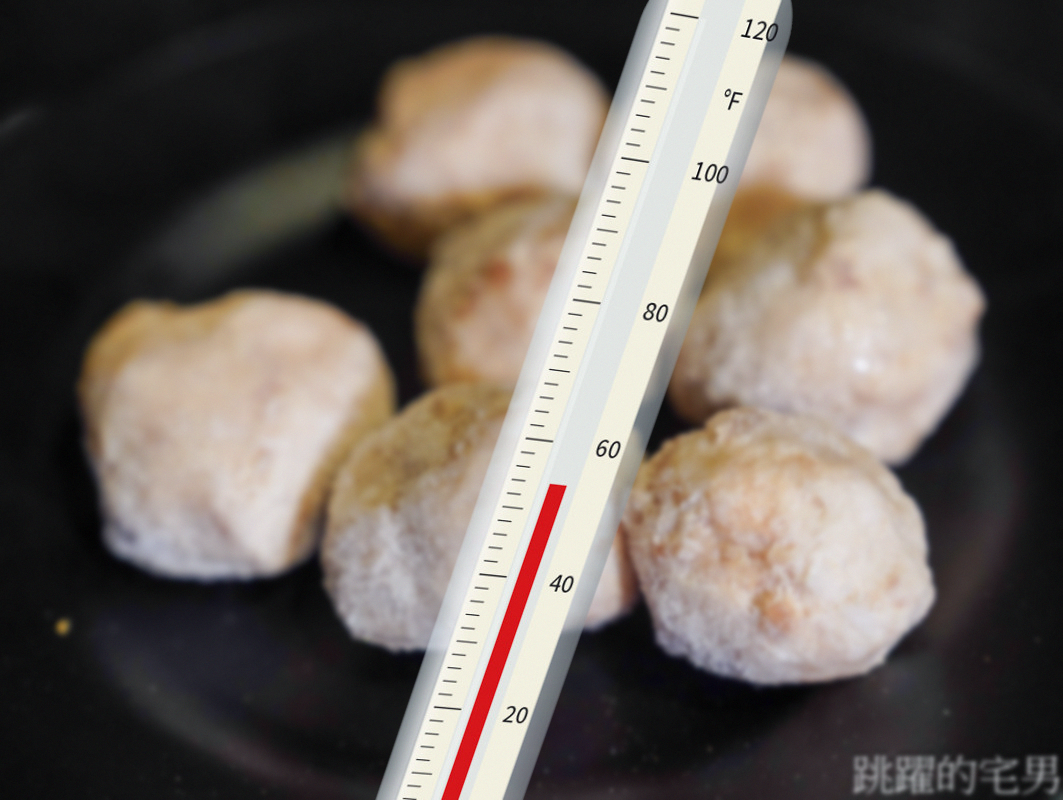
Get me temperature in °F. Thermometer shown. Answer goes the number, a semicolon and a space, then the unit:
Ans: 54; °F
